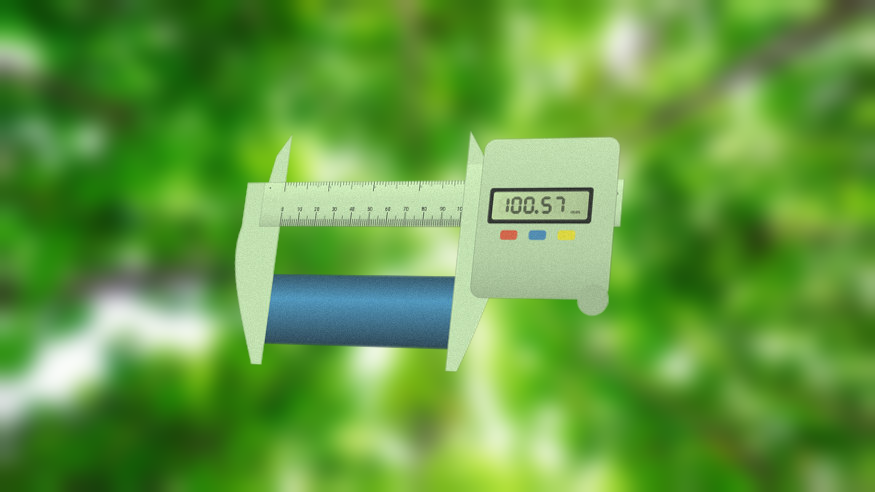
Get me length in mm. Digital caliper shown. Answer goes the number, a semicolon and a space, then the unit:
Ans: 100.57; mm
